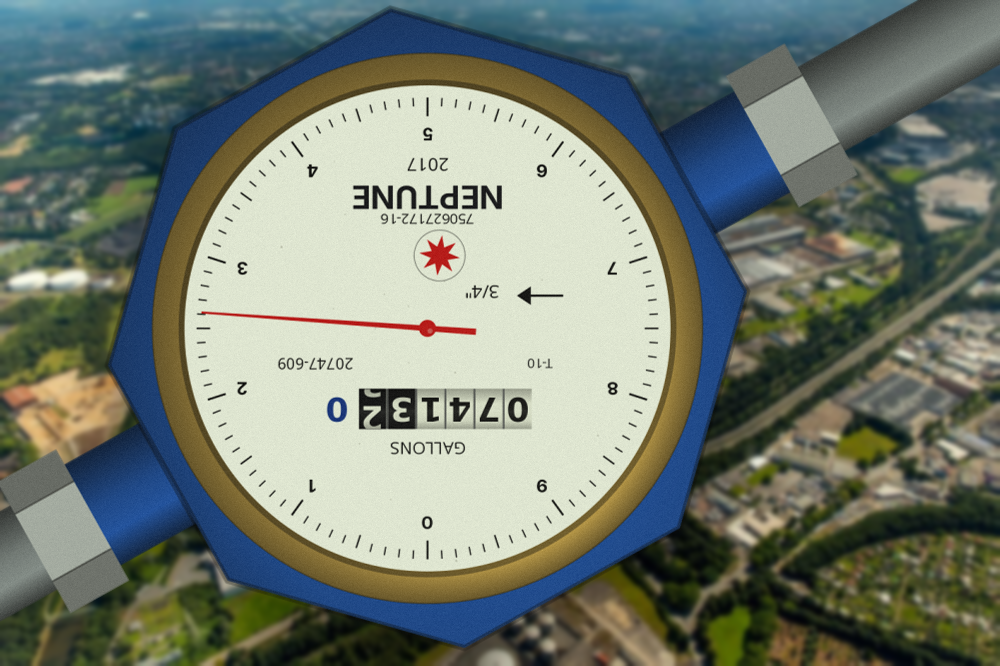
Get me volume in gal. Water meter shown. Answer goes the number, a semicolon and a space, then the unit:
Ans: 741322.6; gal
